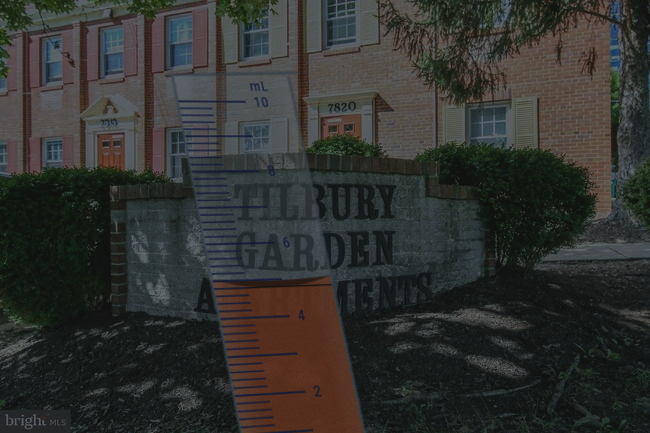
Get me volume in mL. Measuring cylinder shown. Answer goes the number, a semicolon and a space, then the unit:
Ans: 4.8; mL
